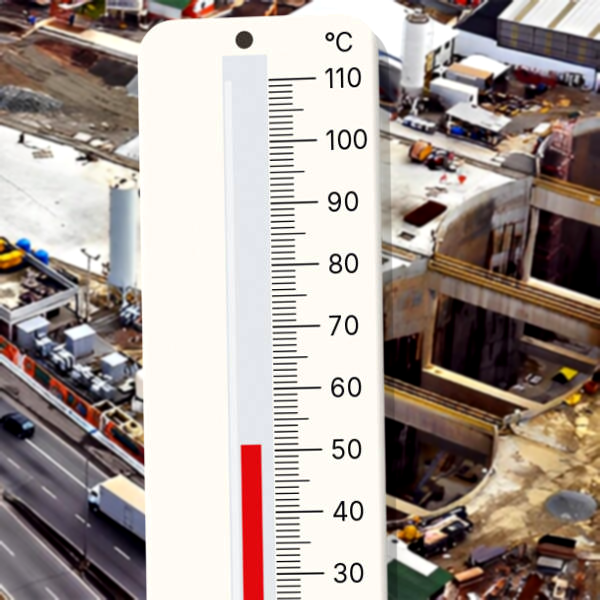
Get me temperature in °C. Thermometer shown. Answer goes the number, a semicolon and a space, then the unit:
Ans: 51; °C
